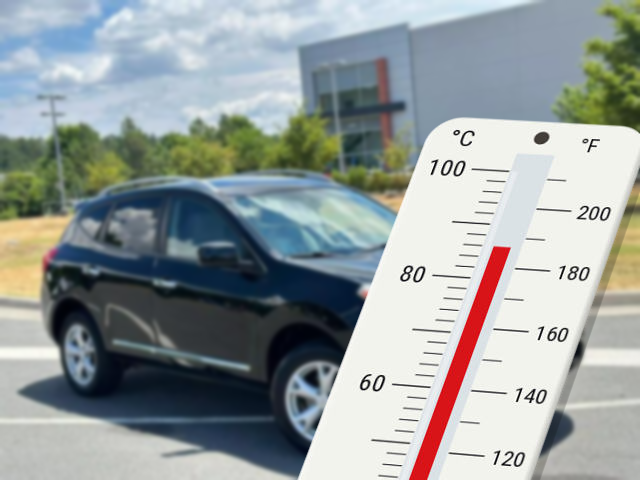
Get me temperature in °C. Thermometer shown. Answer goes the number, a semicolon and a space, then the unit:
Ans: 86; °C
